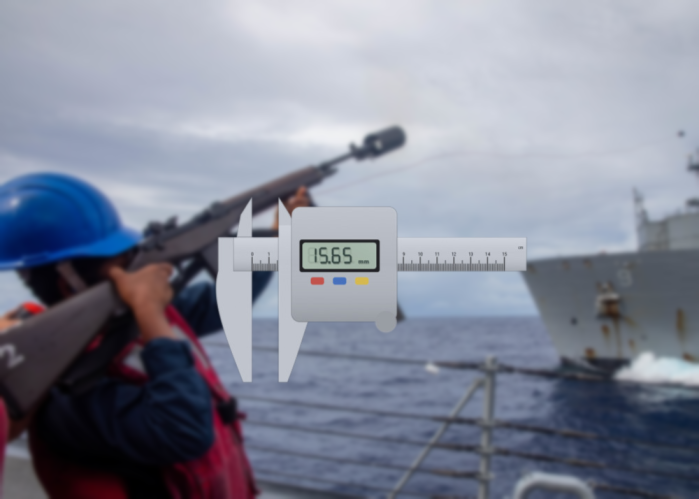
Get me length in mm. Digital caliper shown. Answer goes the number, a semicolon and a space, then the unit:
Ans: 15.65; mm
